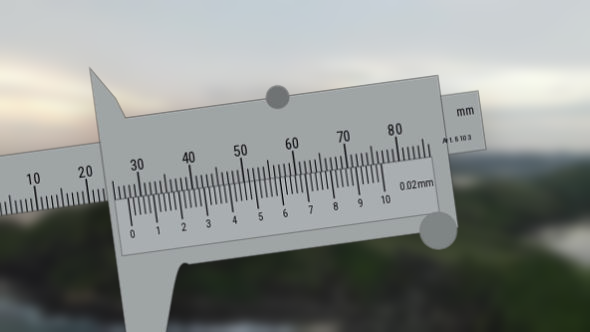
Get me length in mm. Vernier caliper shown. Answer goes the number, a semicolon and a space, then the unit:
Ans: 27.5; mm
